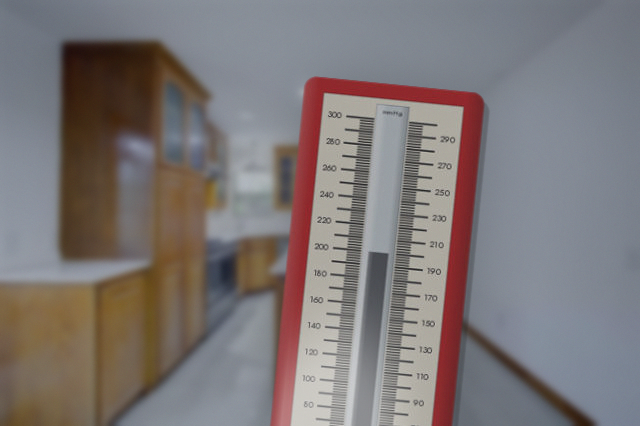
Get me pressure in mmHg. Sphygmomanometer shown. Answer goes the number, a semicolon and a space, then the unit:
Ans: 200; mmHg
